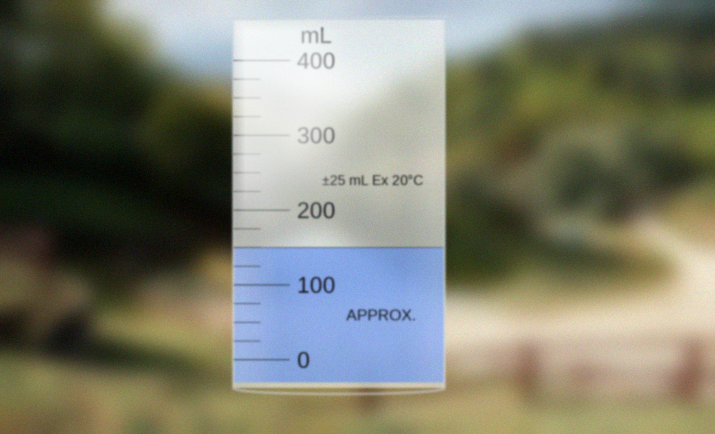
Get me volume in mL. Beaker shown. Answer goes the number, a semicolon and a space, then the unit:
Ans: 150; mL
